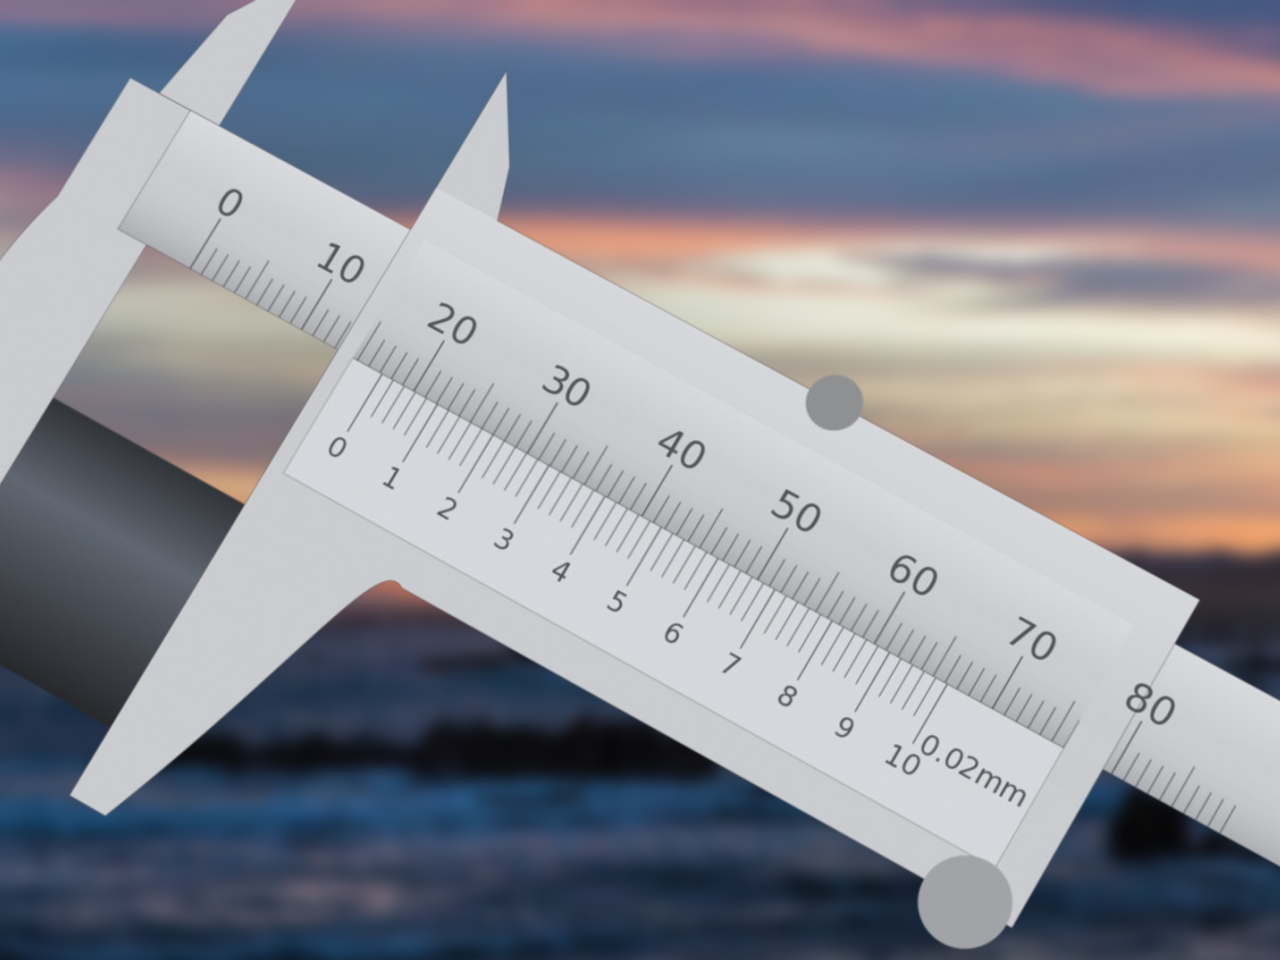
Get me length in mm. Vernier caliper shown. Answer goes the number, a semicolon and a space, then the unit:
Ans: 17.2; mm
